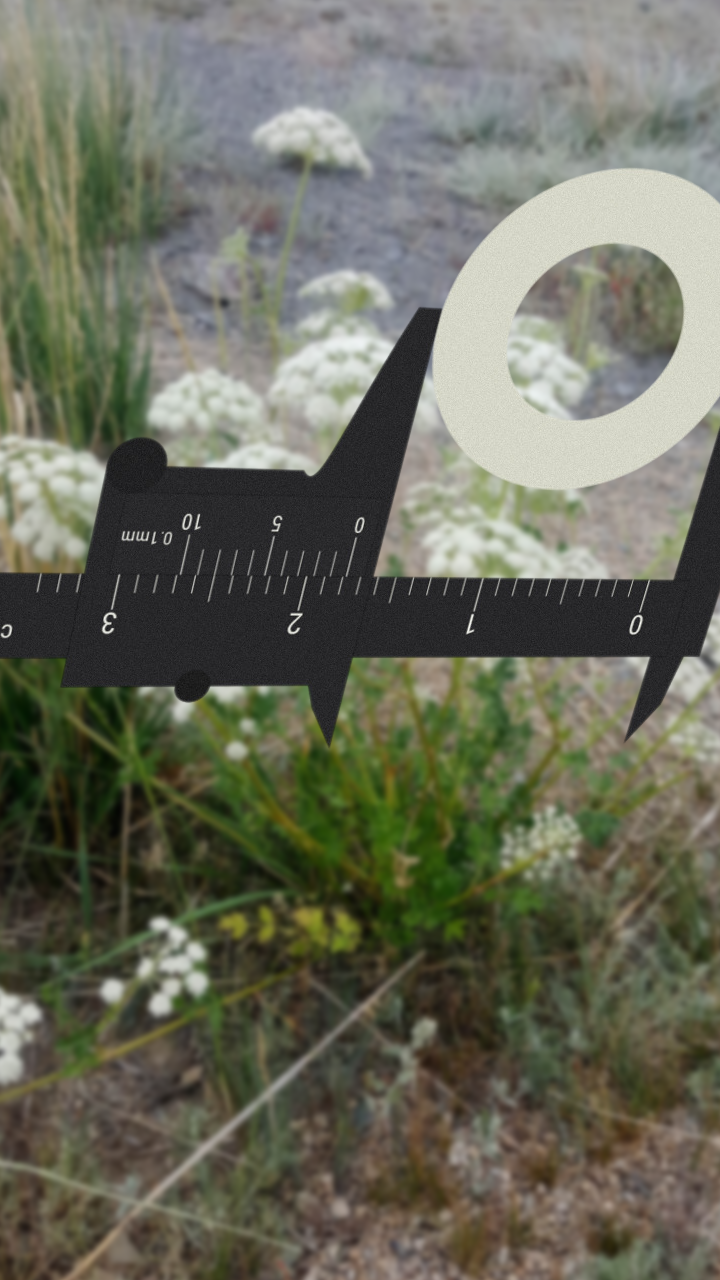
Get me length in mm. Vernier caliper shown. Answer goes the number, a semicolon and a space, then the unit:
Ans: 17.8; mm
